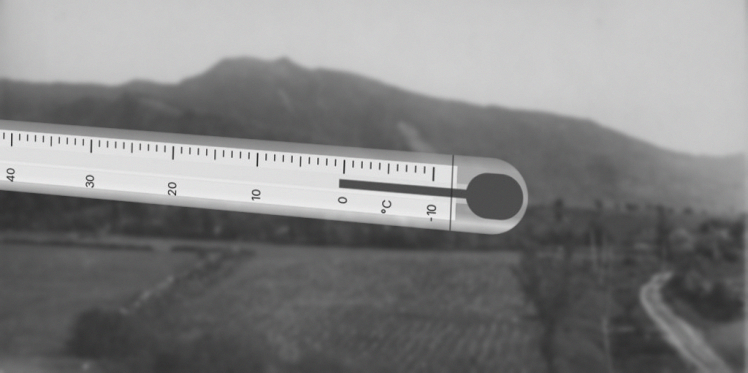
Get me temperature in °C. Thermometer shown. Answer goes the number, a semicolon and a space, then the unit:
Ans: 0.5; °C
